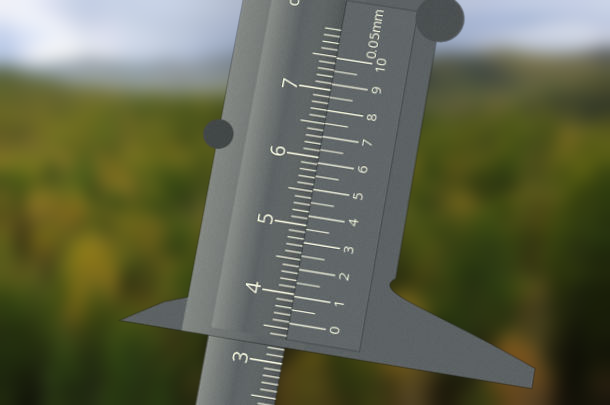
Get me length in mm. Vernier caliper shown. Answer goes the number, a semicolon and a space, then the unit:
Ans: 35.8; mm
